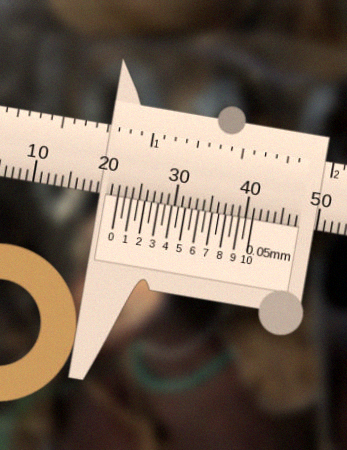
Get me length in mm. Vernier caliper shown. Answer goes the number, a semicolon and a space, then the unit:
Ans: 22.0; mm
